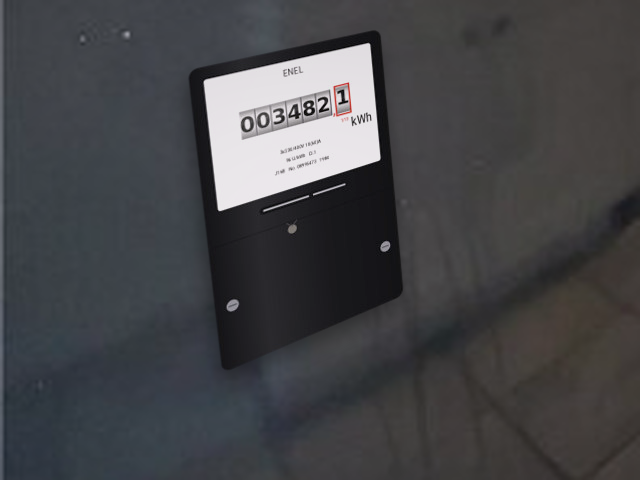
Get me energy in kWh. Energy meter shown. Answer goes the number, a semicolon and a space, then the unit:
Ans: 3482.1; kWh
